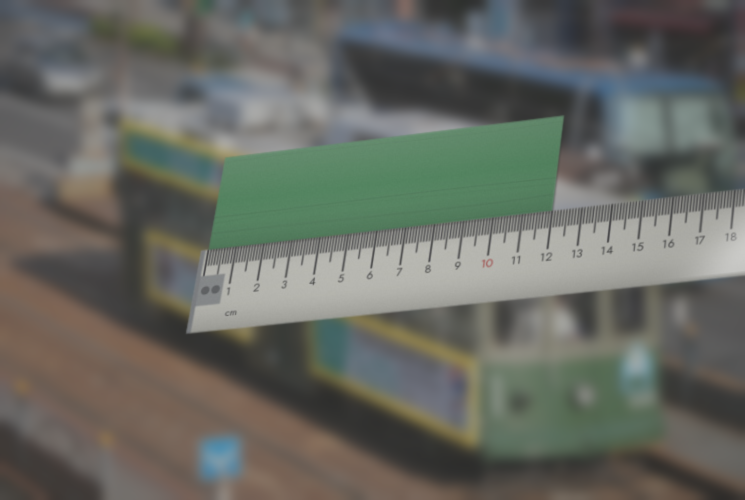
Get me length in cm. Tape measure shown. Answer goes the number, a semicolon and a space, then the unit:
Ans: 12; cm
